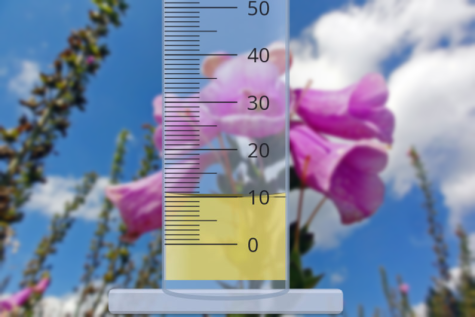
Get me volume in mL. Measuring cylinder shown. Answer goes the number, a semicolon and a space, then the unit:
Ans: 10; mL
